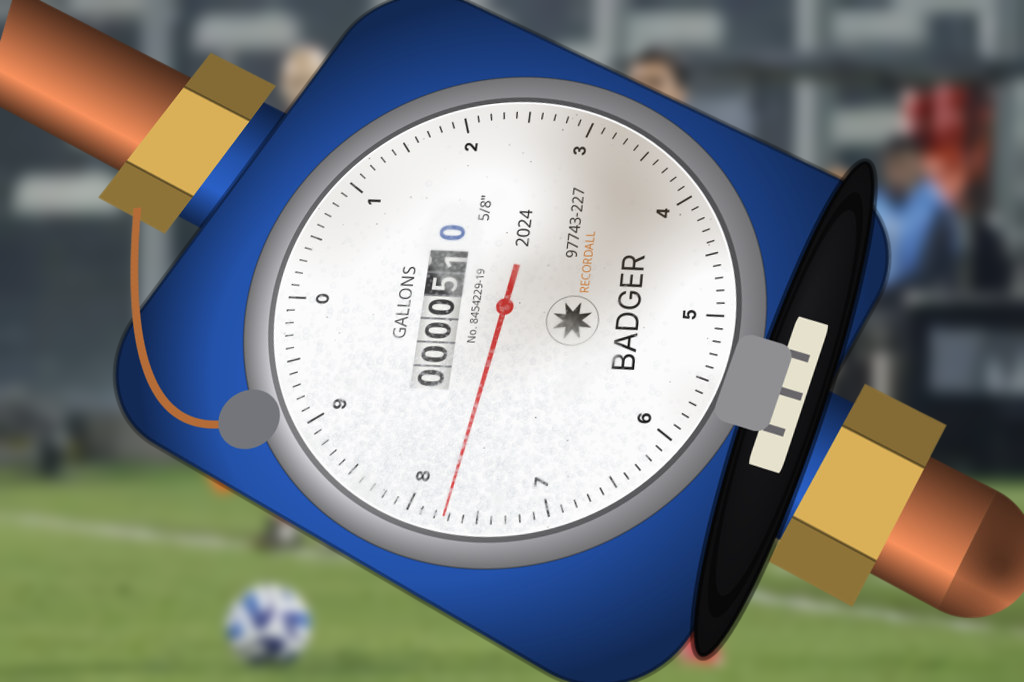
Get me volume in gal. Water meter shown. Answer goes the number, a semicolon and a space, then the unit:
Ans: 507.7; gal
